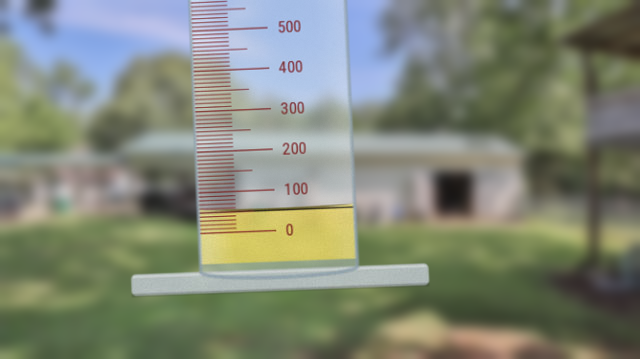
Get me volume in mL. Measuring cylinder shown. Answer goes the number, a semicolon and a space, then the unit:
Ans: 50; mL
